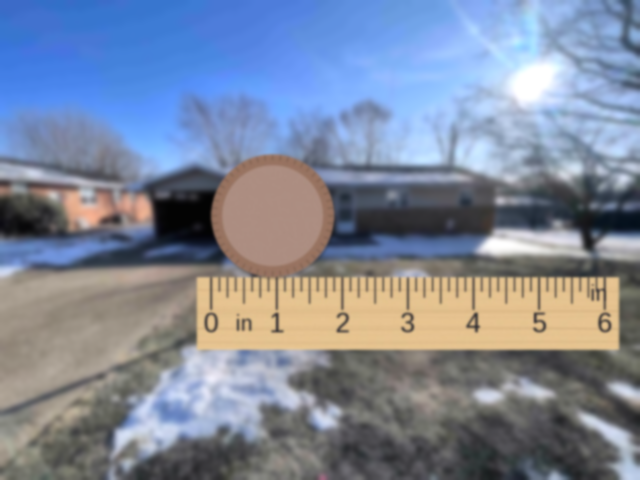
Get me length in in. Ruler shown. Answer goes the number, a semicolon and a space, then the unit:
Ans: 1.875; in
